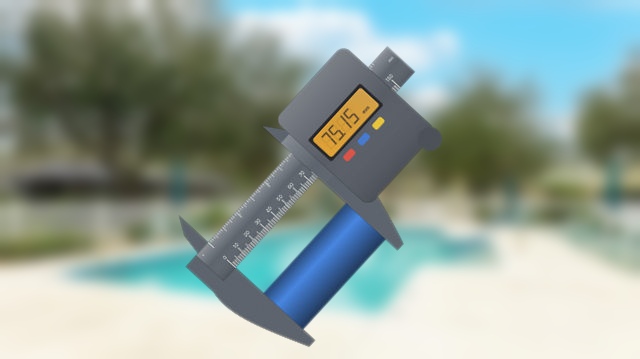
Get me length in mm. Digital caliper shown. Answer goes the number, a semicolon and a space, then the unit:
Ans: 75.15; mm
